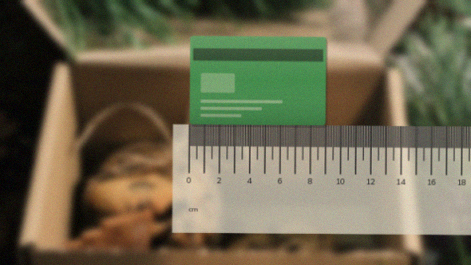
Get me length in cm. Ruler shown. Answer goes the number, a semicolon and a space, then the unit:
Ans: 9; cm
